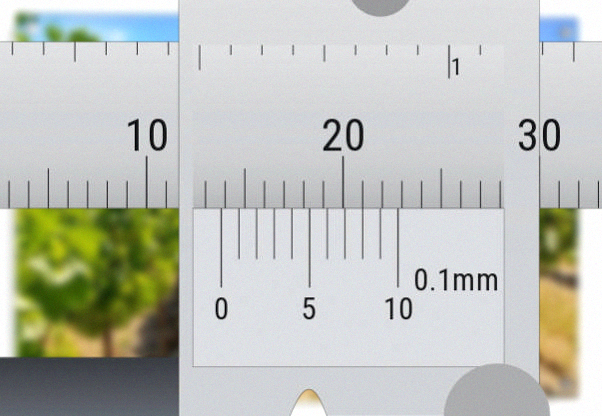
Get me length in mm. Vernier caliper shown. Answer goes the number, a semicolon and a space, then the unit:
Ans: 13.8; mm
